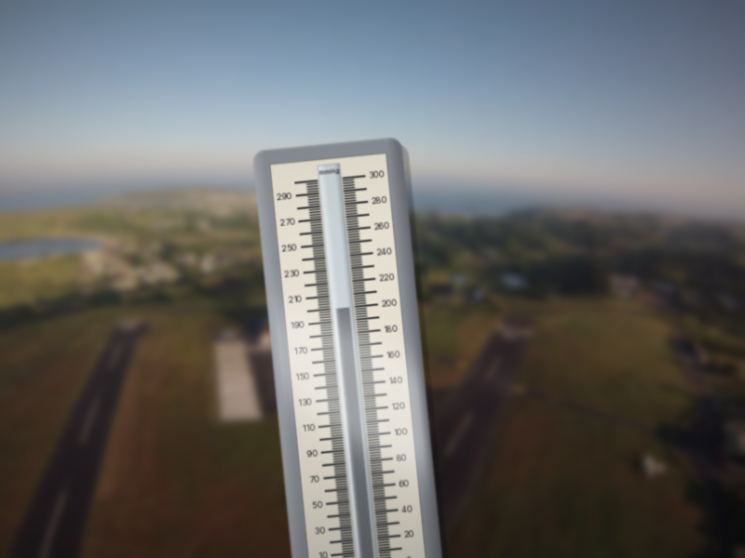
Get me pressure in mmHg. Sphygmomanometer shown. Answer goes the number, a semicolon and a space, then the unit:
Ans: 200; mmHg
